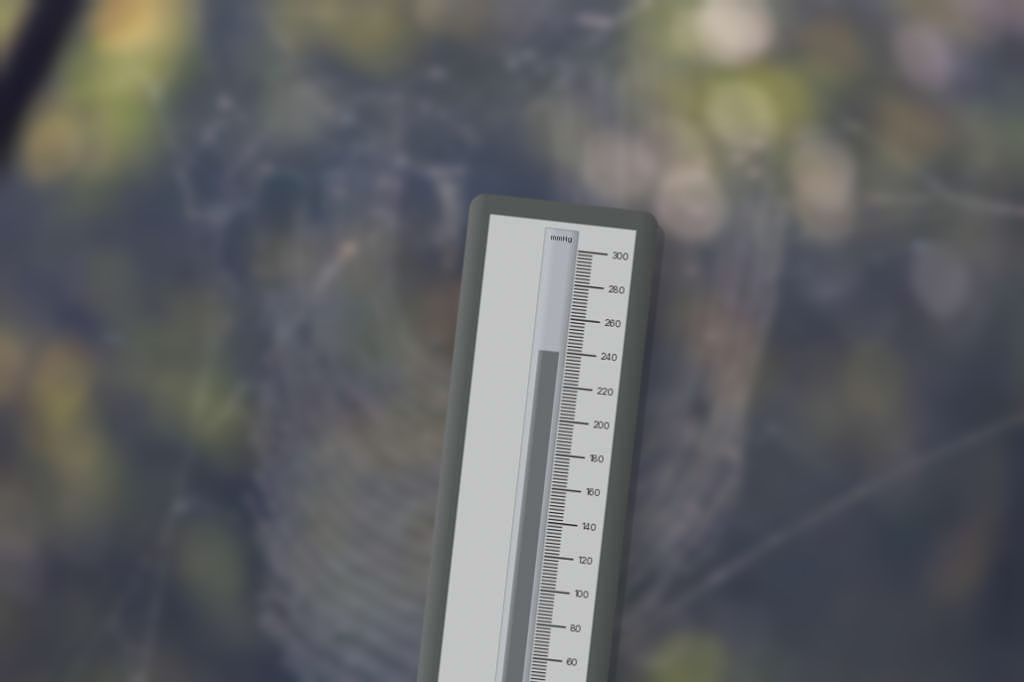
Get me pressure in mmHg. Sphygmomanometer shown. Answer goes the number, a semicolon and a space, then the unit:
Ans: 240; mmHg
